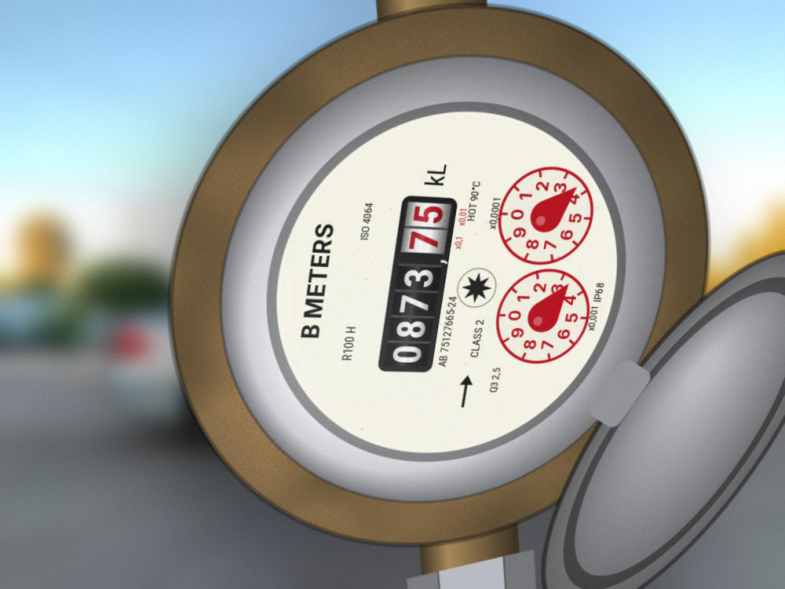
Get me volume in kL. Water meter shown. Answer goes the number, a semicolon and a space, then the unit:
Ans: 873.7533; kL
